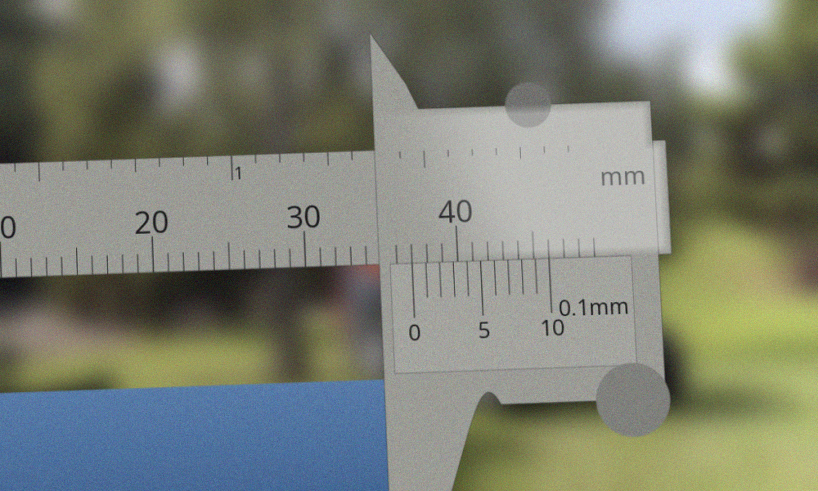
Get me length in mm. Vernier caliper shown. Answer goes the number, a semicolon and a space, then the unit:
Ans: 37.0; mm
